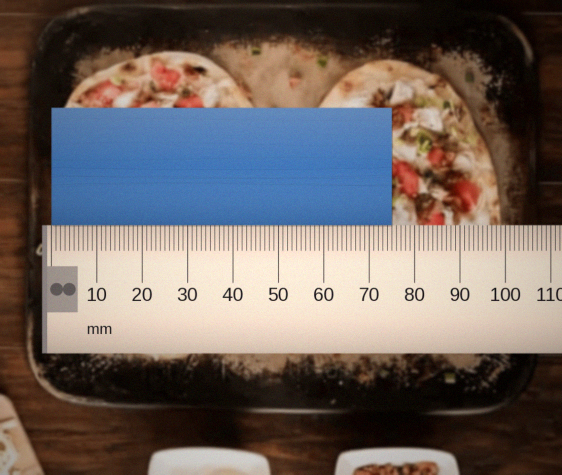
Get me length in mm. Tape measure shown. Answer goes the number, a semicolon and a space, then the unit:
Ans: 75; mm
